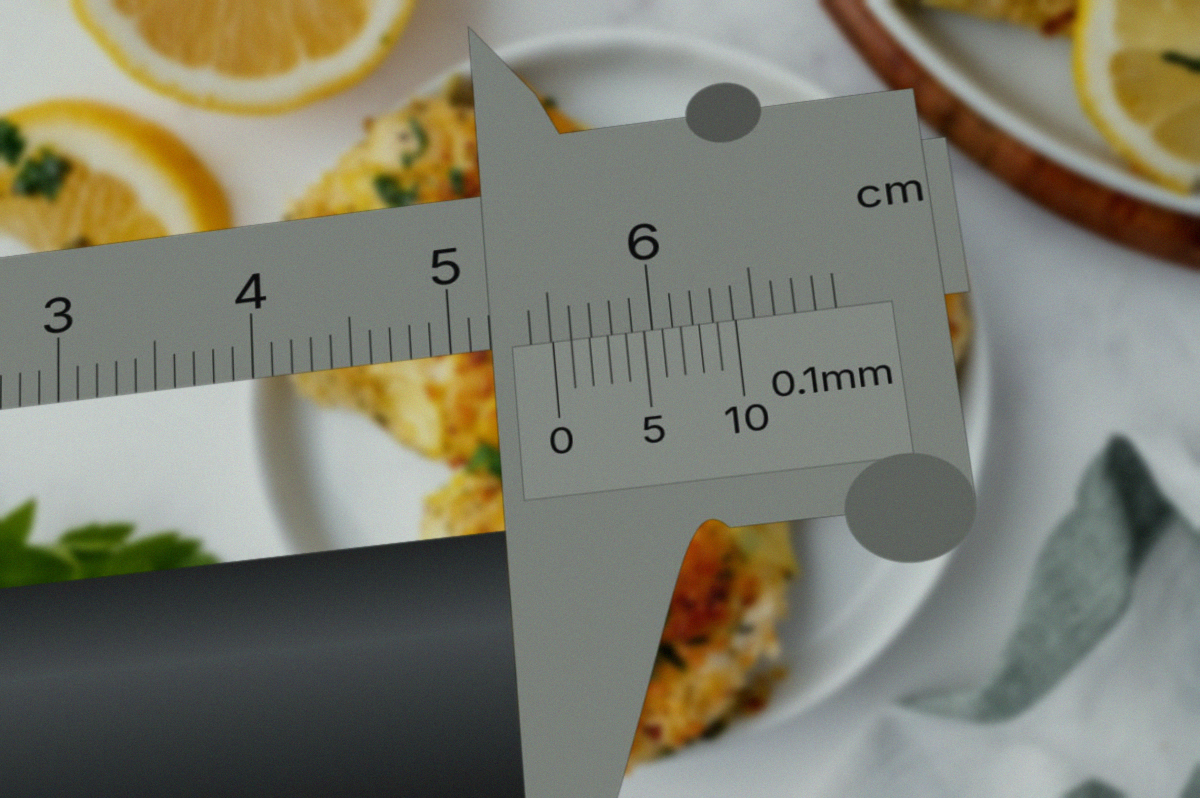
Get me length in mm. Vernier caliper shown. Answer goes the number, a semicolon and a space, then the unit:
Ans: 55.1; mm
